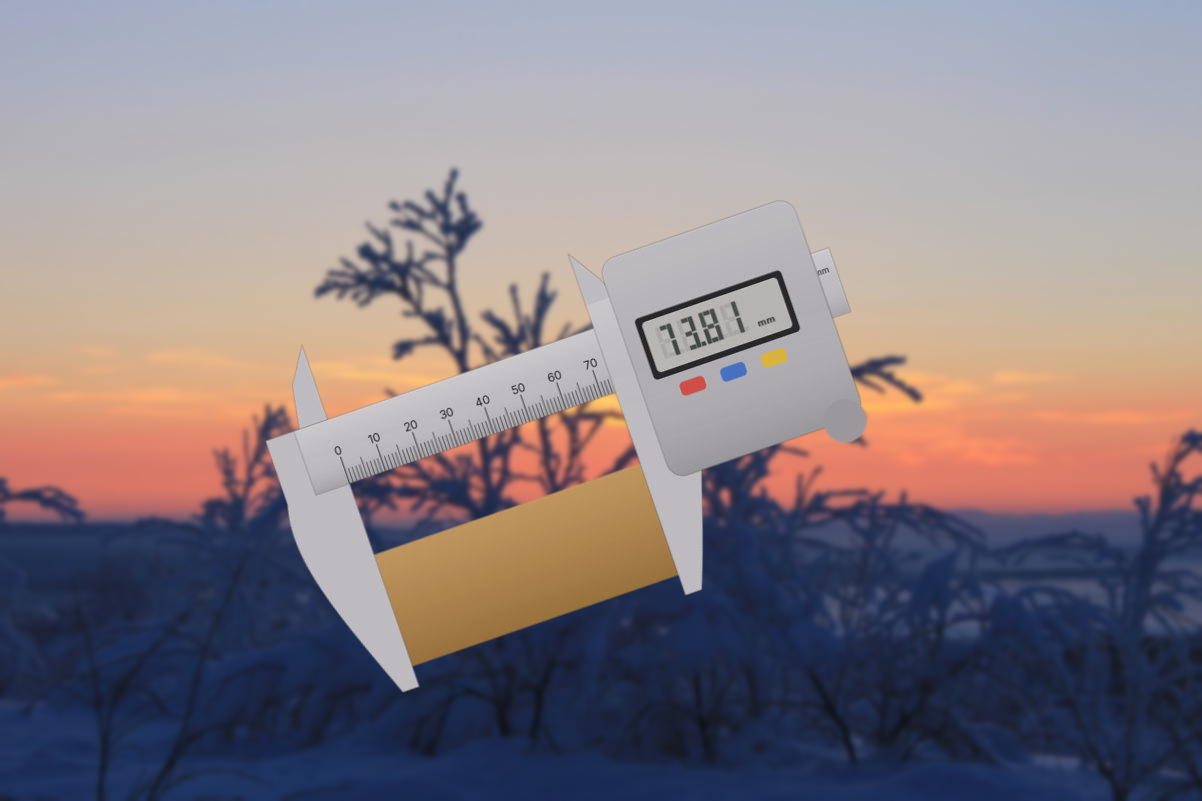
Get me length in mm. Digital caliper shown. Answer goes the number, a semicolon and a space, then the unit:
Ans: 73.81; mm
